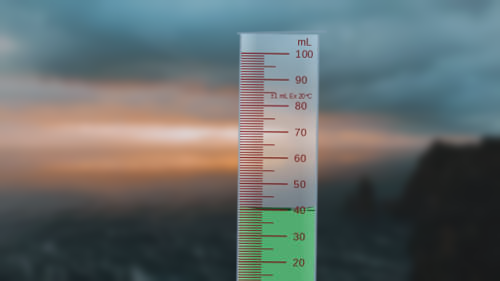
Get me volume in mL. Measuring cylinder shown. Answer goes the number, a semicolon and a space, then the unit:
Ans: 40; mL
